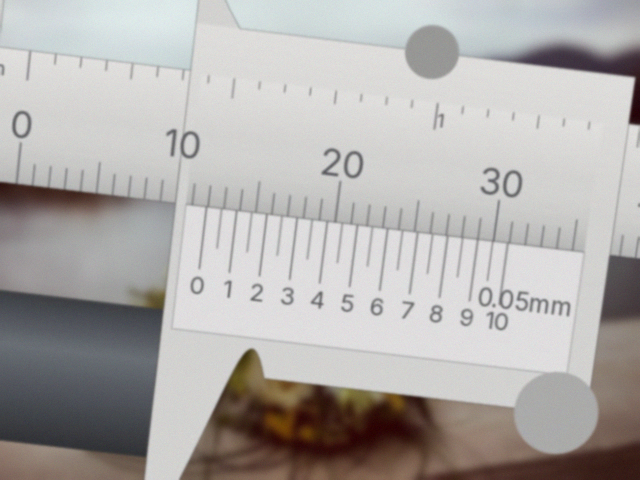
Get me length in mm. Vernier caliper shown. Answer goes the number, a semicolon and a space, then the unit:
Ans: 11.9; mm
